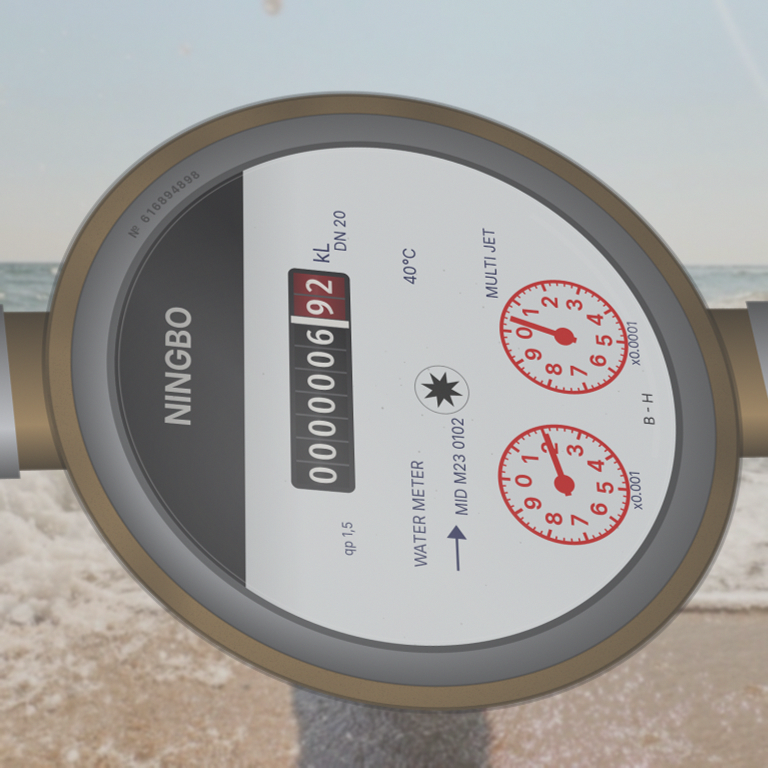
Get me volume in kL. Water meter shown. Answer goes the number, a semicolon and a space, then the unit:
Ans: 6.9220; kL
